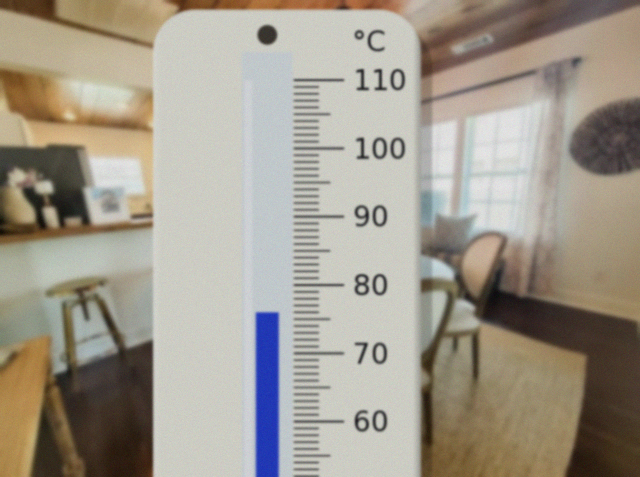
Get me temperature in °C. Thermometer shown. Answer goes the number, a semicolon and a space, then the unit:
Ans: 76; °C
